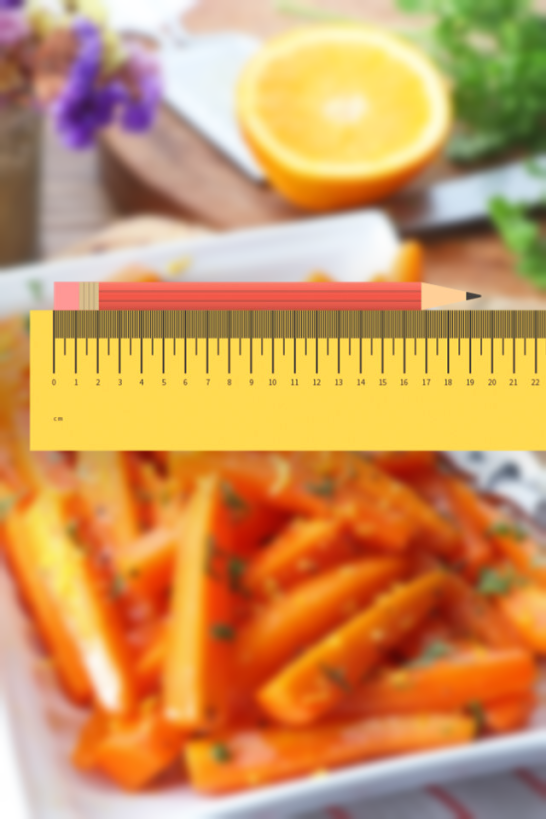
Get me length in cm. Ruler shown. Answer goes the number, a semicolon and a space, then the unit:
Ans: 19.5; cm
